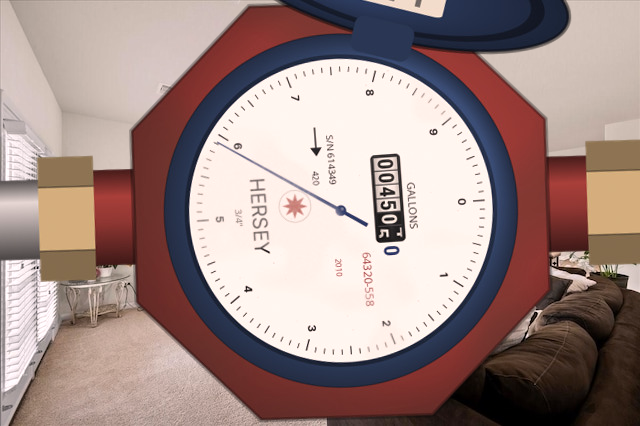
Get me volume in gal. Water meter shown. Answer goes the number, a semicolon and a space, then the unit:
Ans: 45045.9; gal
